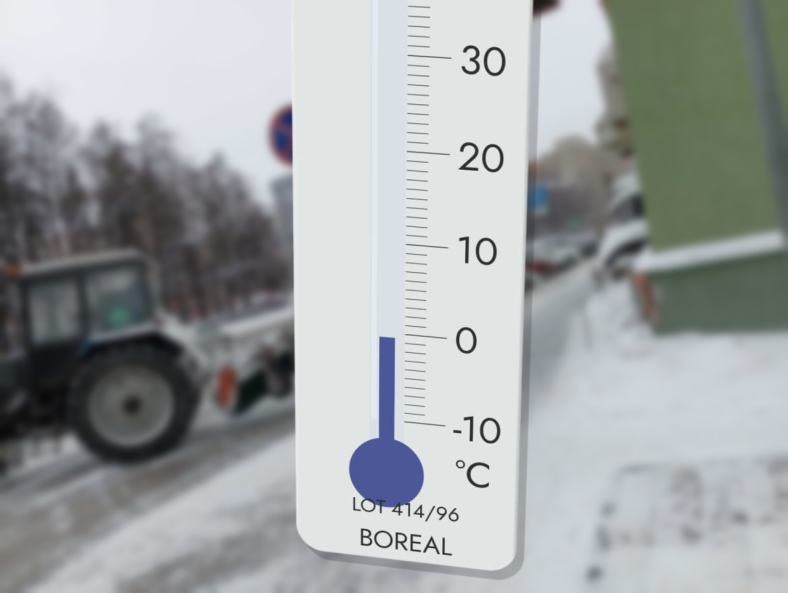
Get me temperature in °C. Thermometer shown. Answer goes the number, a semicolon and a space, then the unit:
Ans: -0.5; °C
